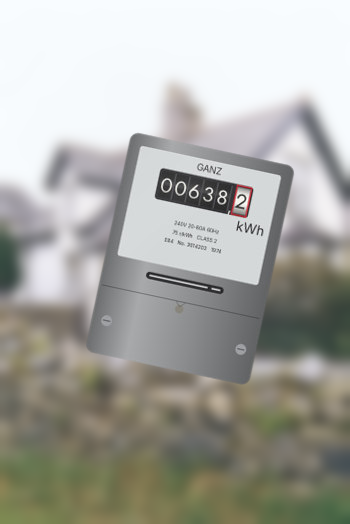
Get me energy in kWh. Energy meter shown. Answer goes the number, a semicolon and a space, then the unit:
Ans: 638.2; kWh
